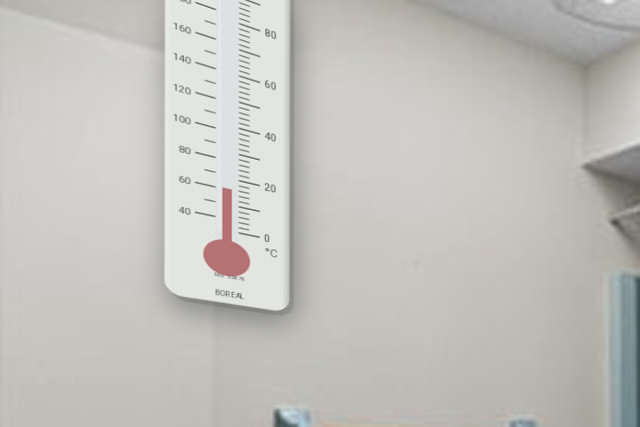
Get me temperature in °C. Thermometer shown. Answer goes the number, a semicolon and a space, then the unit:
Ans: 16; °C
